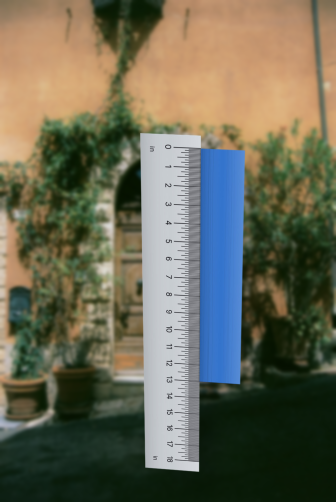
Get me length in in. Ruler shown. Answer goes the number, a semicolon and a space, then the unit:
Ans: 13; in
